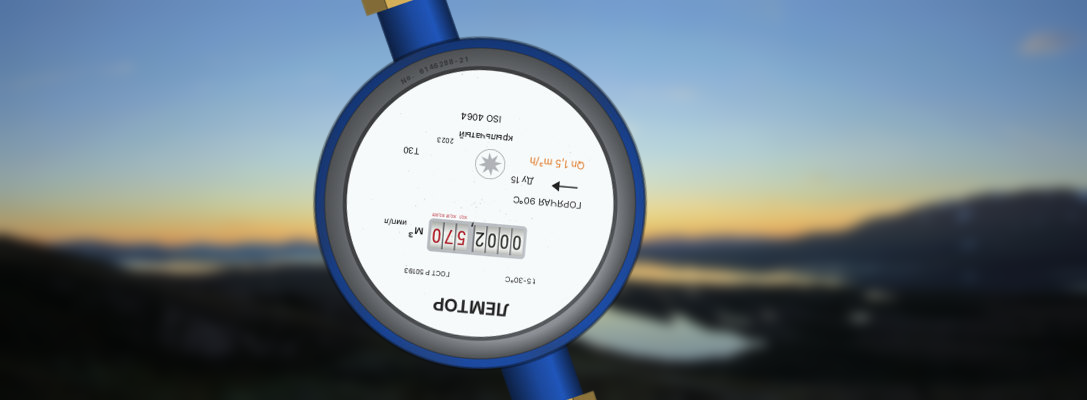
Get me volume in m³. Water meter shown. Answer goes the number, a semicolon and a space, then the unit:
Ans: 2.570; m³
